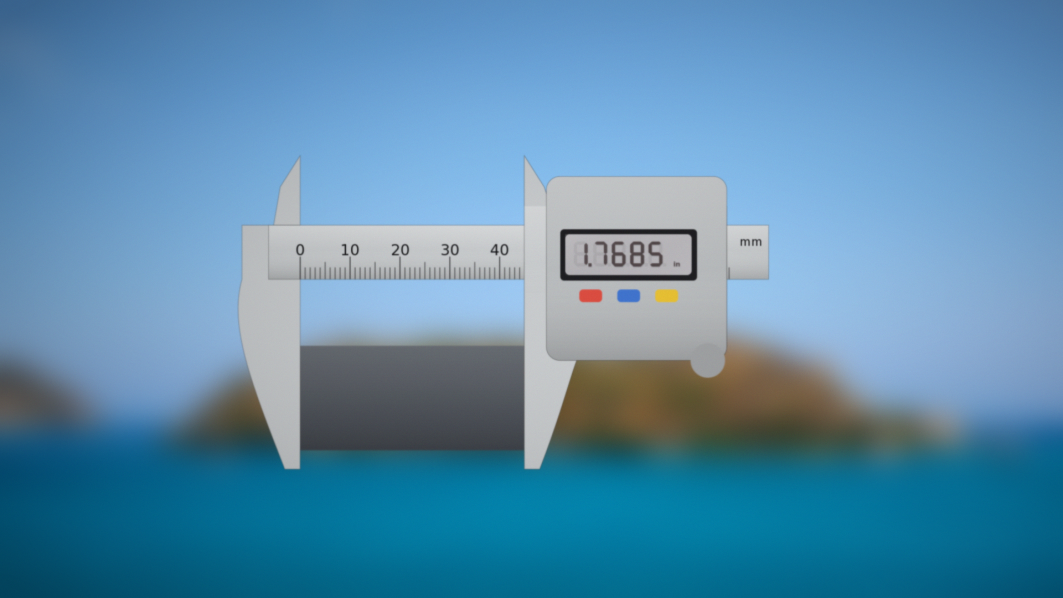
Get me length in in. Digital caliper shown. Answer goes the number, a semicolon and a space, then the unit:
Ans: 1.7685; in
